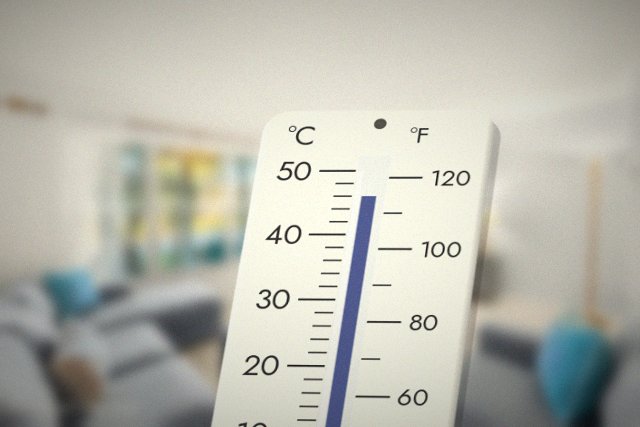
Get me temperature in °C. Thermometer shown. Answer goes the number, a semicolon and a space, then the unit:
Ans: 46; °C
